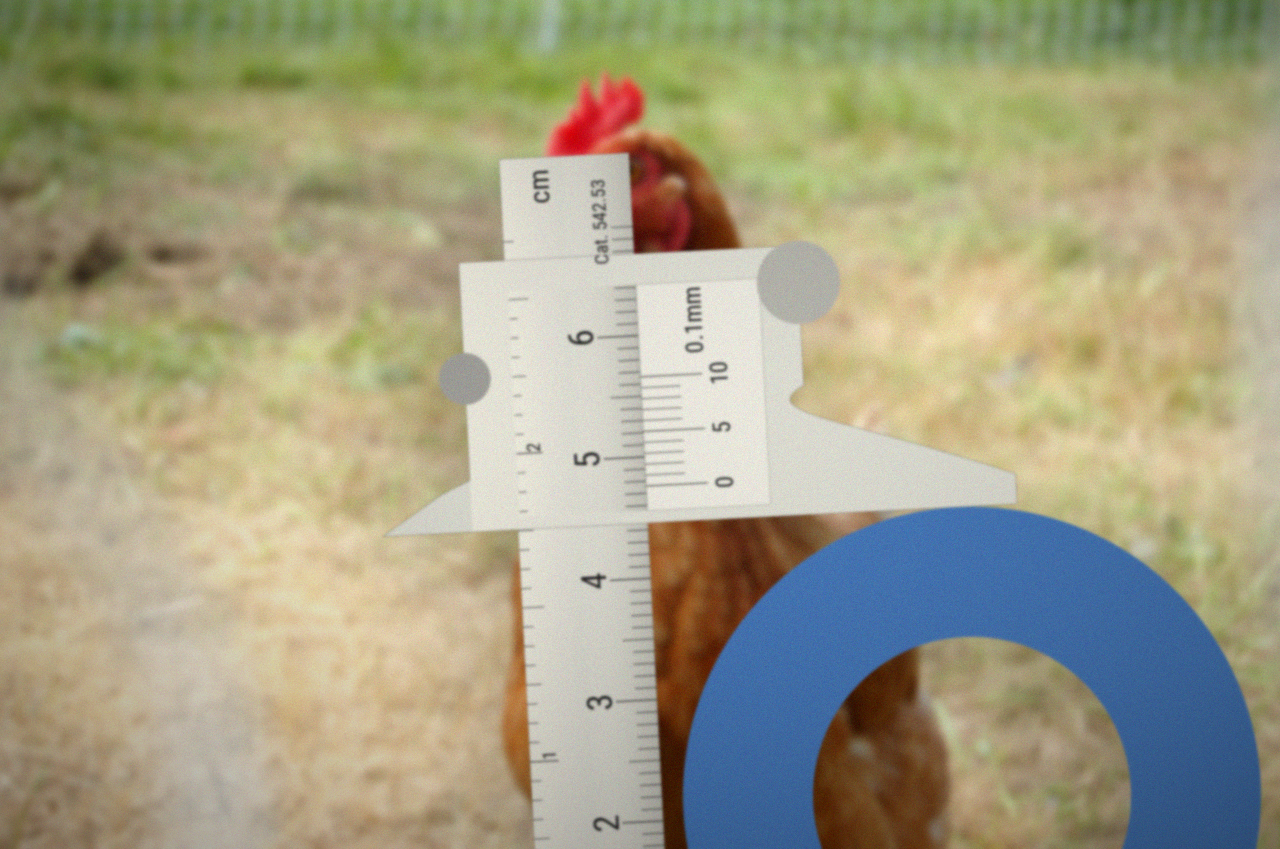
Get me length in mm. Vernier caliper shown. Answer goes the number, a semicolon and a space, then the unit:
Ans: 47.6; mm
